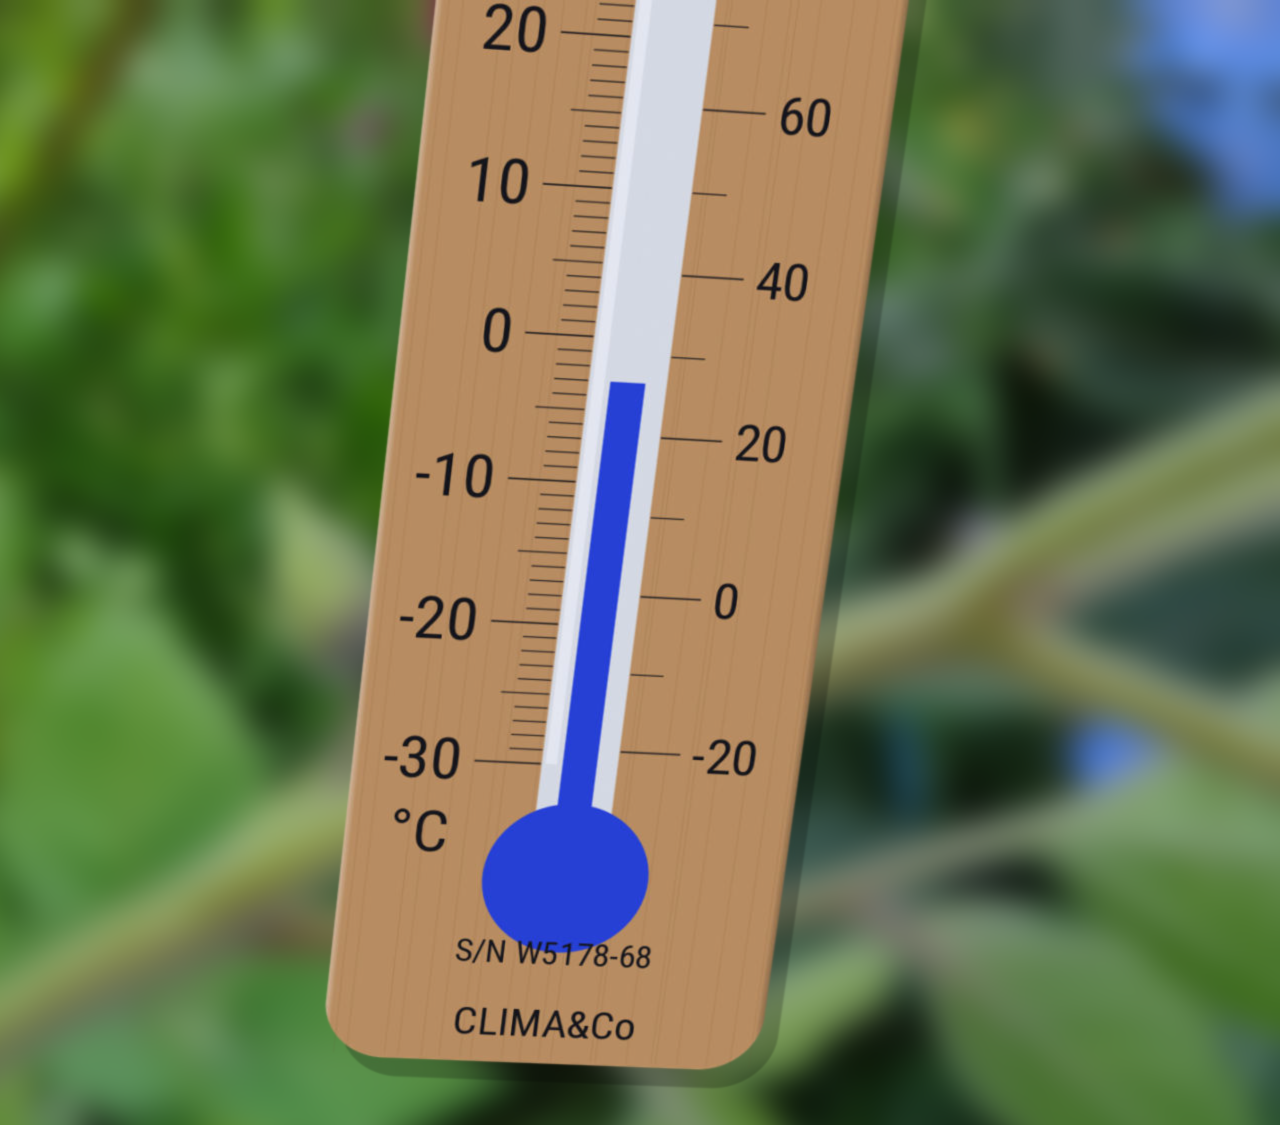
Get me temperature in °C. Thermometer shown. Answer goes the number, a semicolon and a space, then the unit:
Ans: -3; °C
